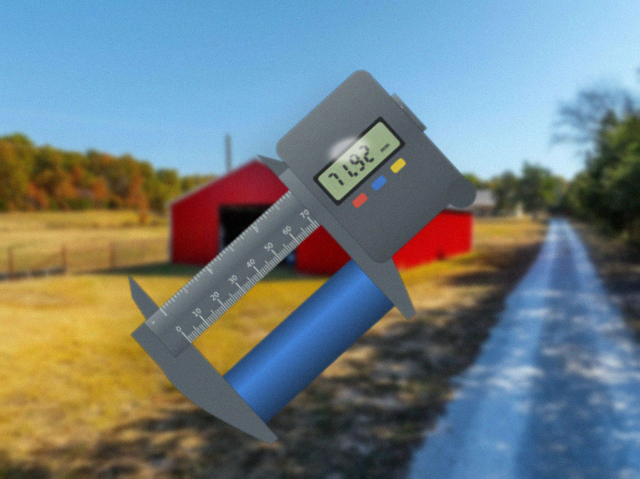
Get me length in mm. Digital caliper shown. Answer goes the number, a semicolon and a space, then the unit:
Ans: 71.92; mm
